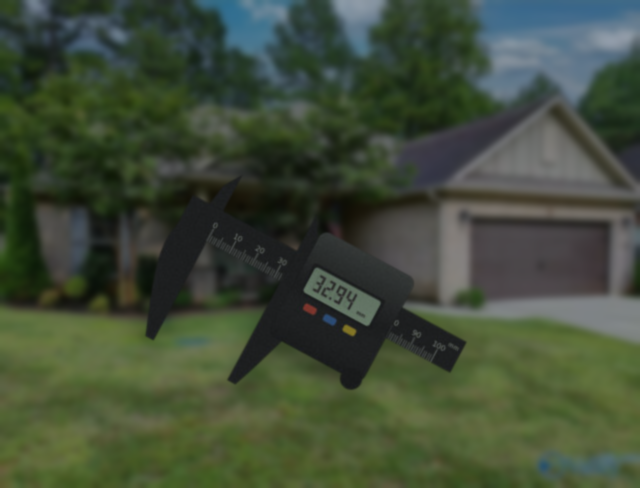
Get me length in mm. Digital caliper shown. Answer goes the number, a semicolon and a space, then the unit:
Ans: 32.94; mm
